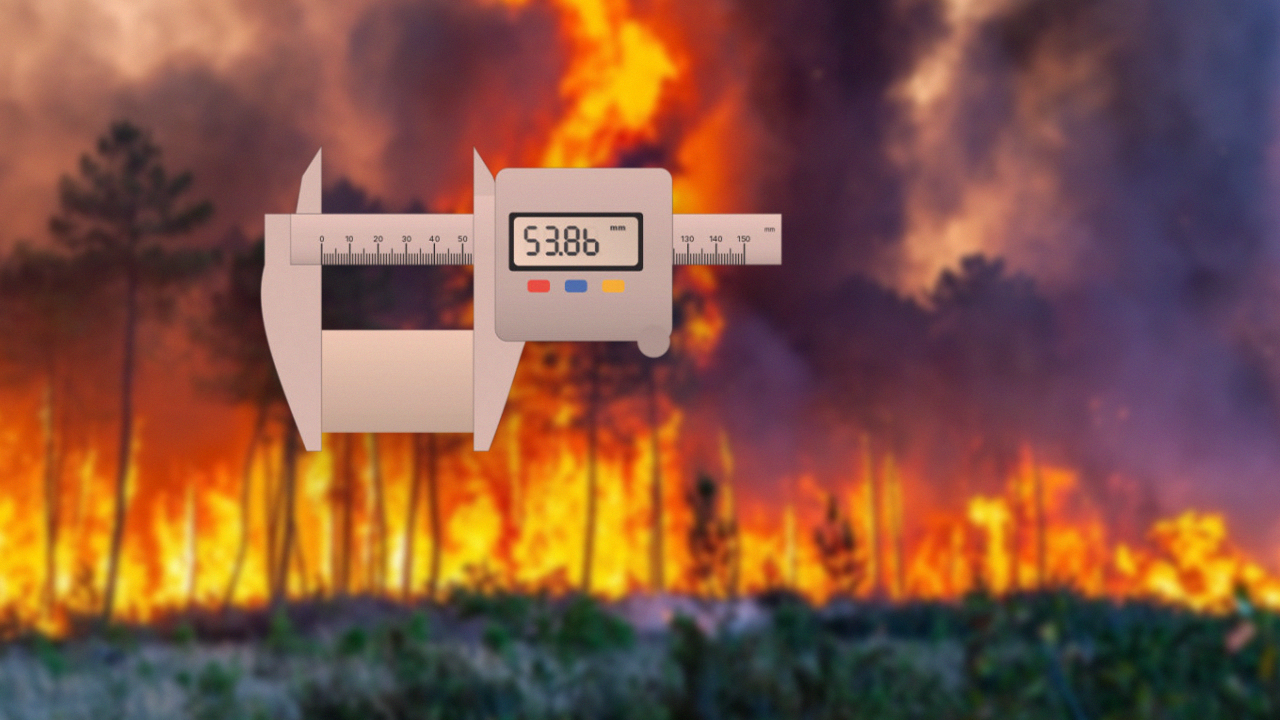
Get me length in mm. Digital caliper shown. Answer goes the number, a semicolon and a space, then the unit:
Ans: 53.86; mm
